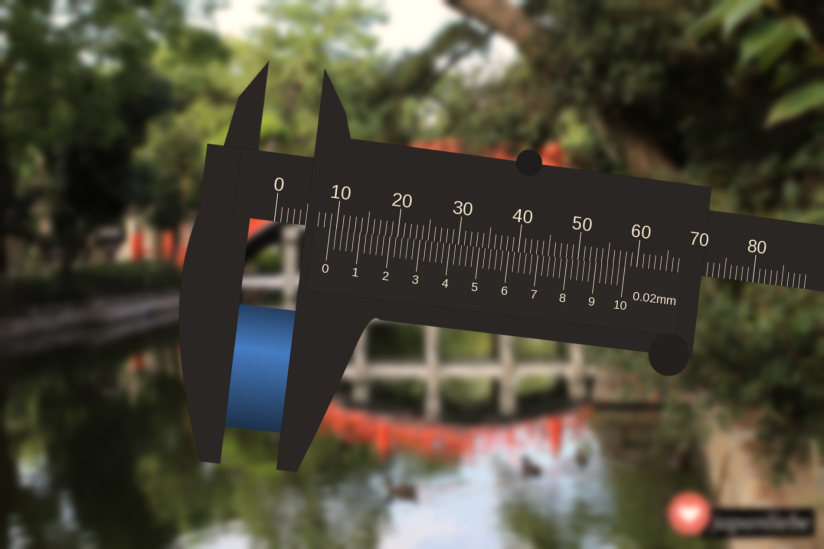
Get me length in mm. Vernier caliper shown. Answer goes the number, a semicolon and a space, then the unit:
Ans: 9.0; mm
